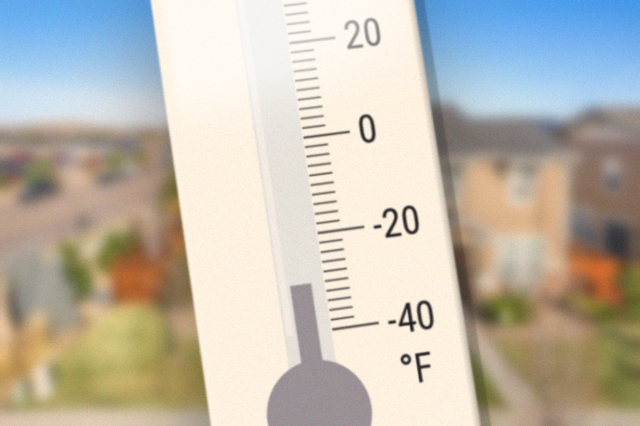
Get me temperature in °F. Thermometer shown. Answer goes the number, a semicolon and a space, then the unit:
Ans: -30; °F
